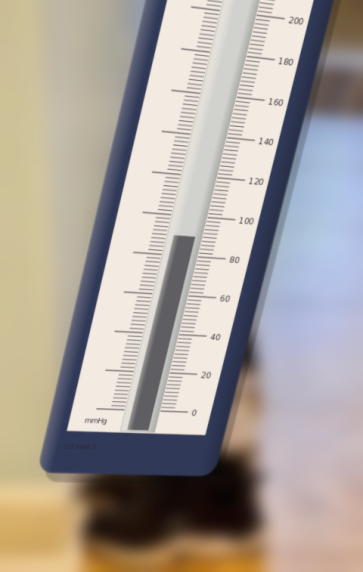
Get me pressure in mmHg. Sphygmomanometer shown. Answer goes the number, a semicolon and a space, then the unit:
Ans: 90; mmHg
